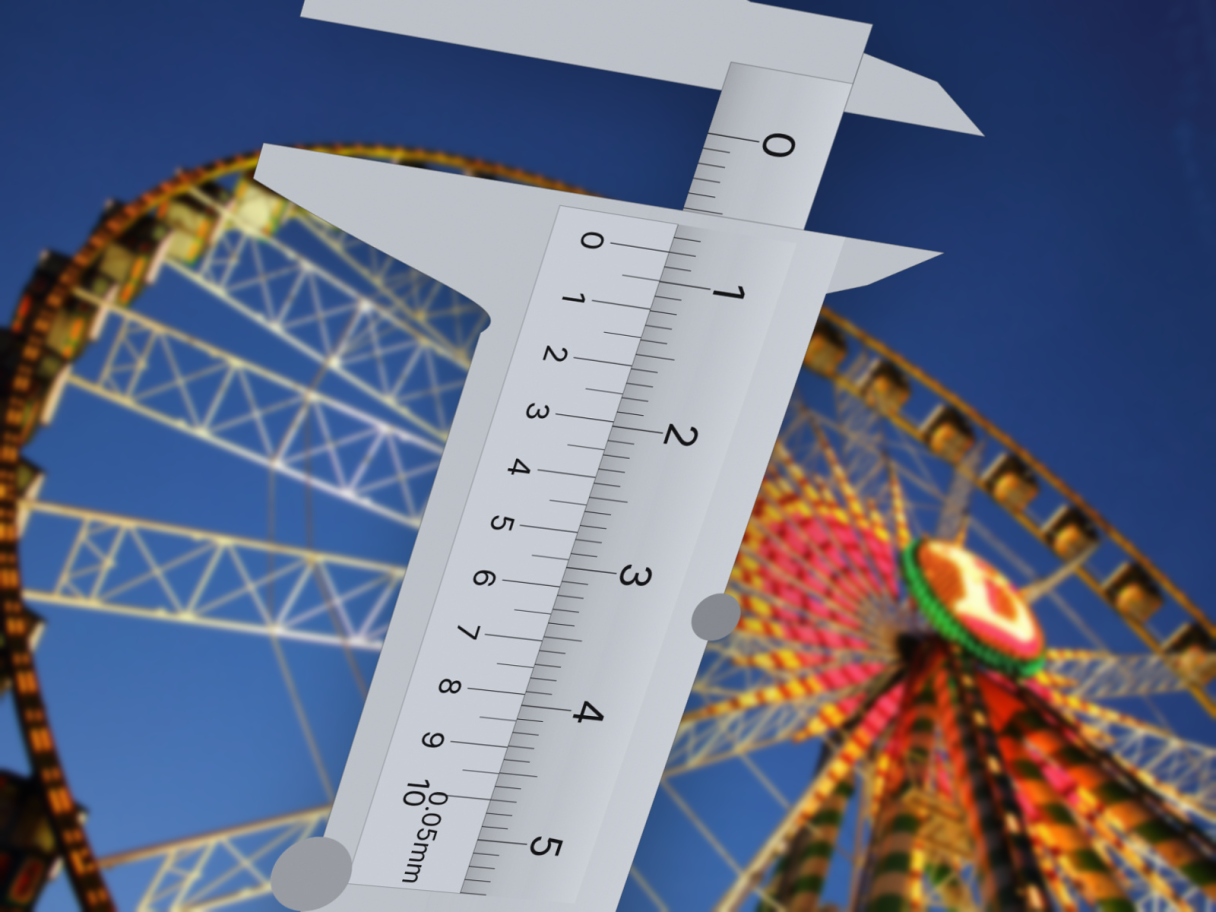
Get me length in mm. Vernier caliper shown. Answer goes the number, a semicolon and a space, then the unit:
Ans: 8.0; mm
